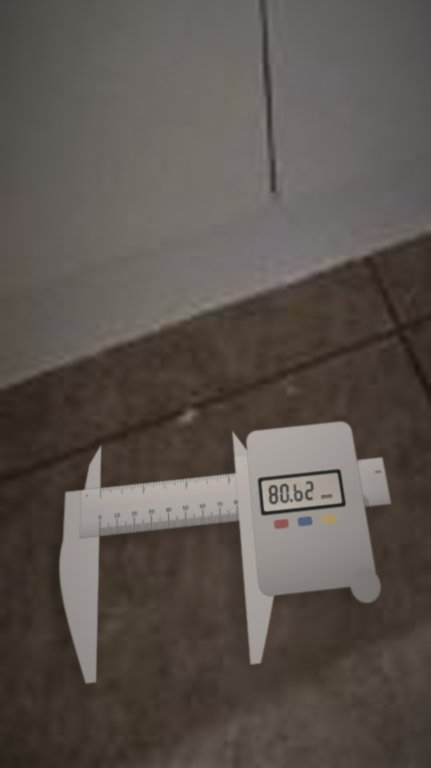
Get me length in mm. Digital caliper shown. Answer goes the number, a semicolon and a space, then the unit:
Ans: 80.62; mm
